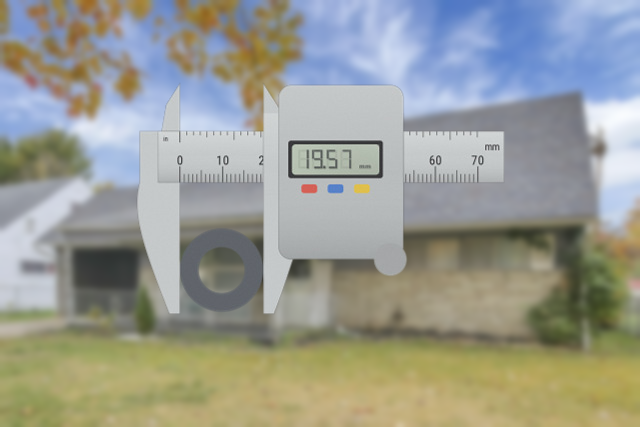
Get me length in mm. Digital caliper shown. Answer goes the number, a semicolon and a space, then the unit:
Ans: 19.57; mm
